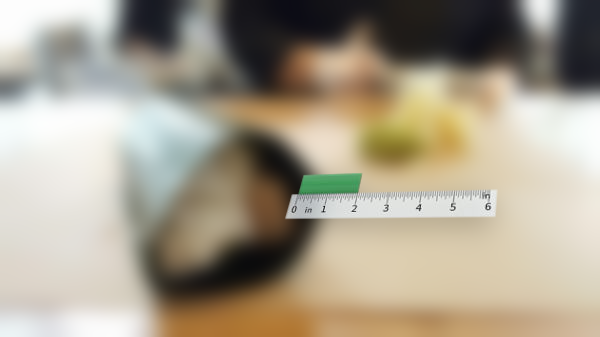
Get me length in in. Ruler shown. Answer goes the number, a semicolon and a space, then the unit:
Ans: 2; in
